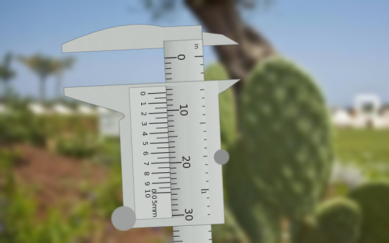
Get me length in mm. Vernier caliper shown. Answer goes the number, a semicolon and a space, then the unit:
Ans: 6.6; mm
